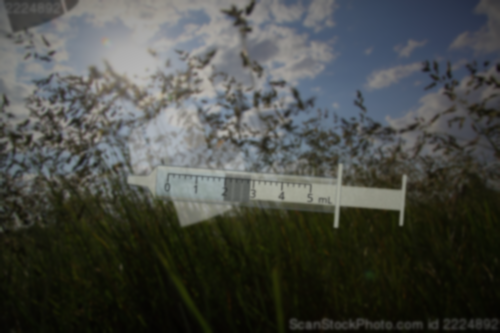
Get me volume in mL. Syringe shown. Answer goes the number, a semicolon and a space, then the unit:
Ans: 2; mL
